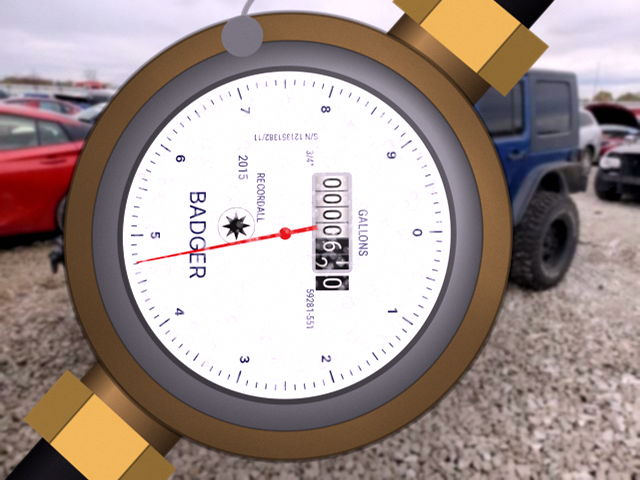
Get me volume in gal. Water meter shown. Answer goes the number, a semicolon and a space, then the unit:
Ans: 614.7; gal
